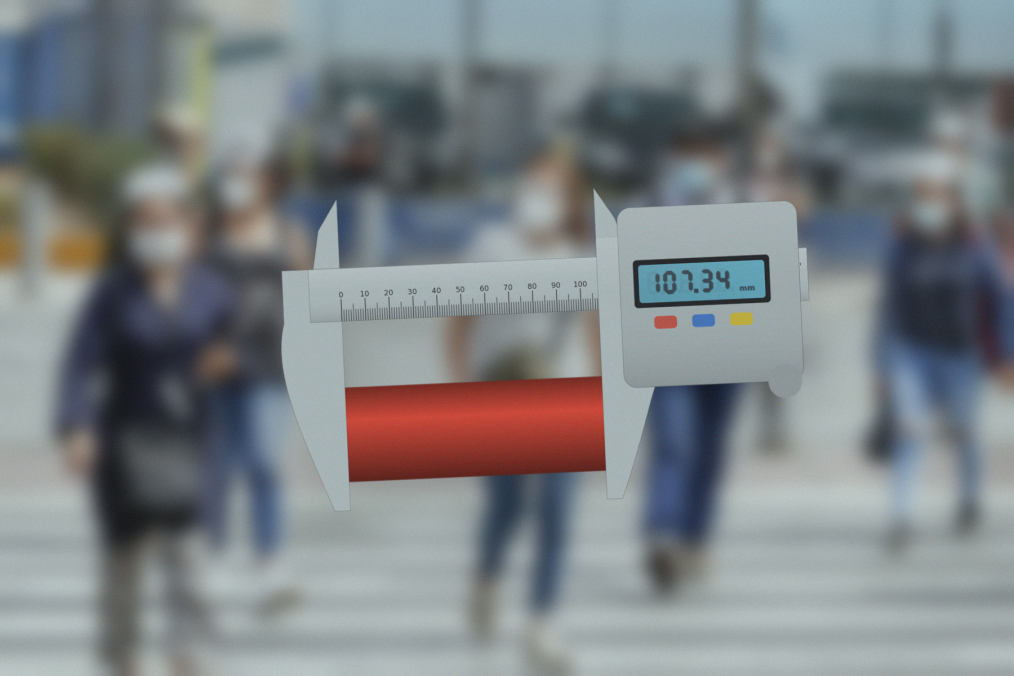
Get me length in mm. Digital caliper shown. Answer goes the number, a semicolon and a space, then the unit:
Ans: 107.34; mm
